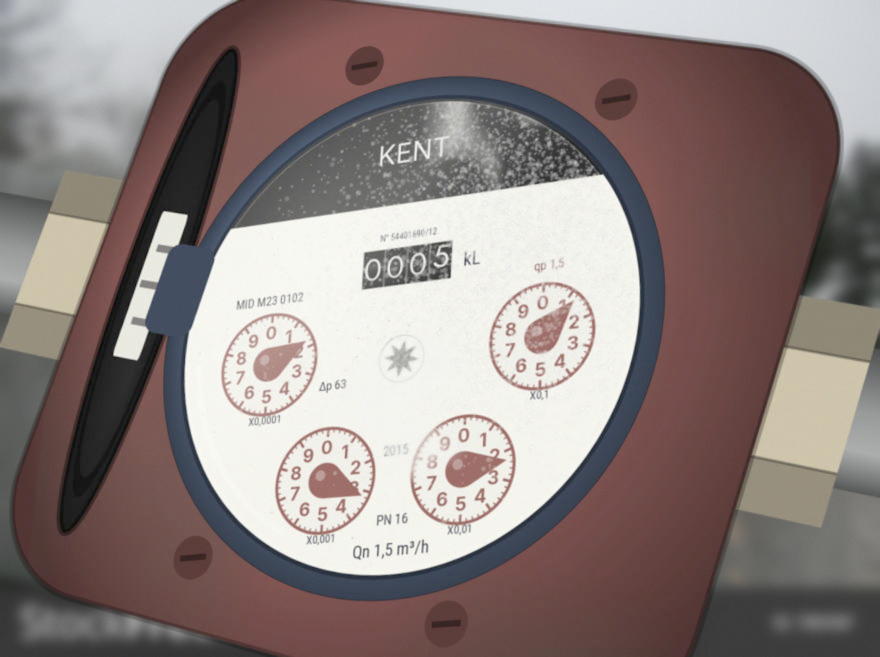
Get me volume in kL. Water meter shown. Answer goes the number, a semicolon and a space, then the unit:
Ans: 5.1231; kL
